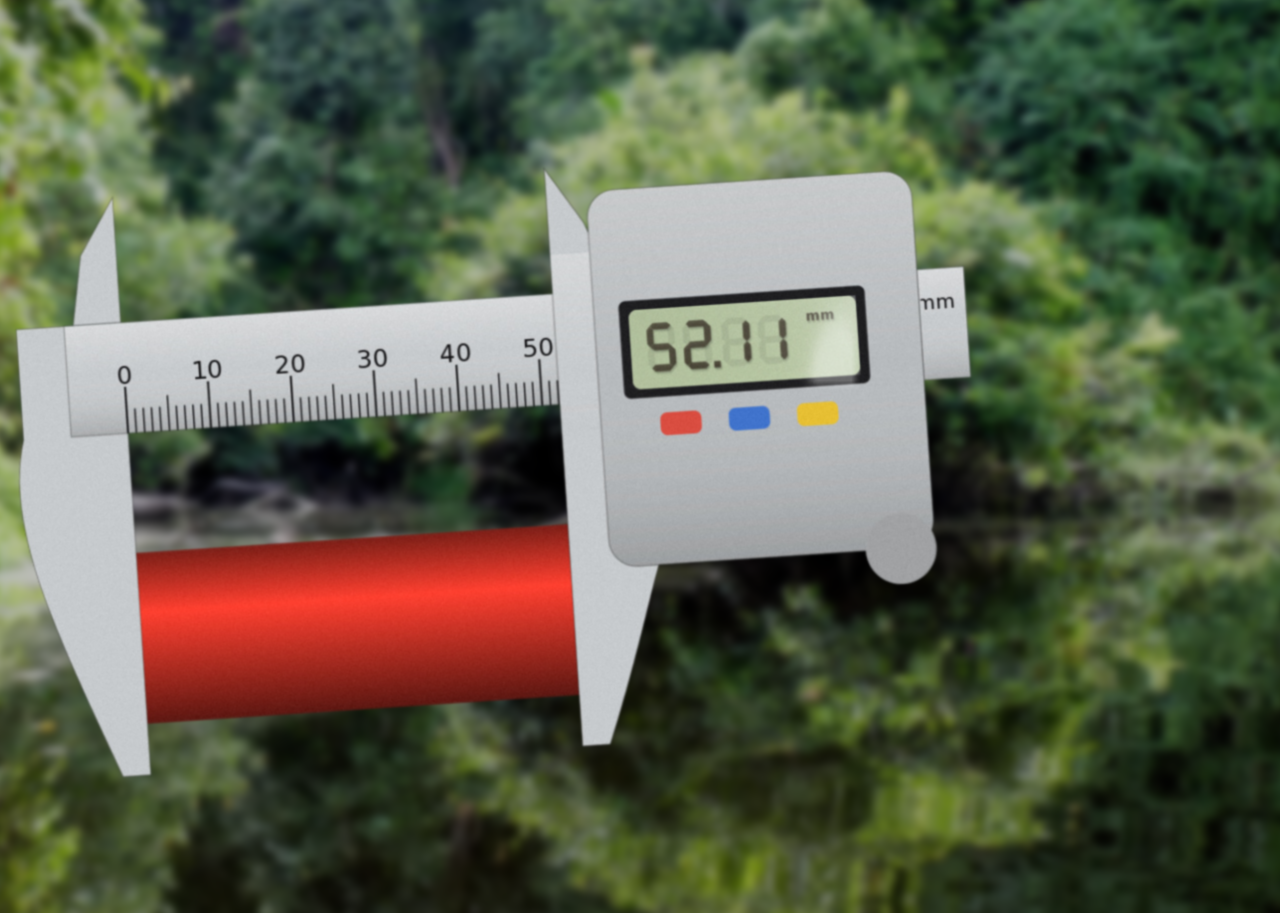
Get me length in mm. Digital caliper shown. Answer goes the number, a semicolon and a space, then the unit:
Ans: 52.11; mm
